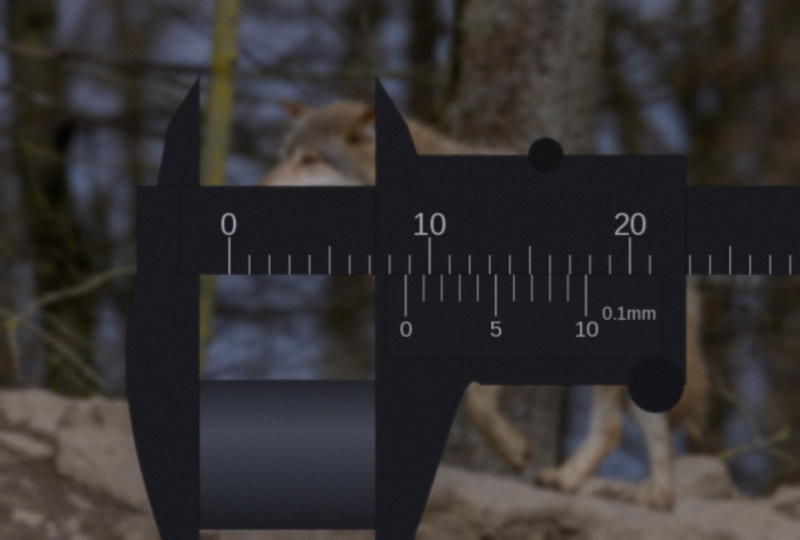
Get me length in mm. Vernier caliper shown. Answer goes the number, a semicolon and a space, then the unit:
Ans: 8.8; mm
